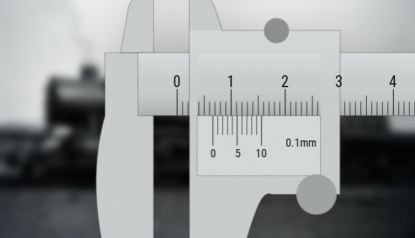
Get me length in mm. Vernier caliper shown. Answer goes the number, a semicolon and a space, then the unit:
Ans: 6.6; mm
